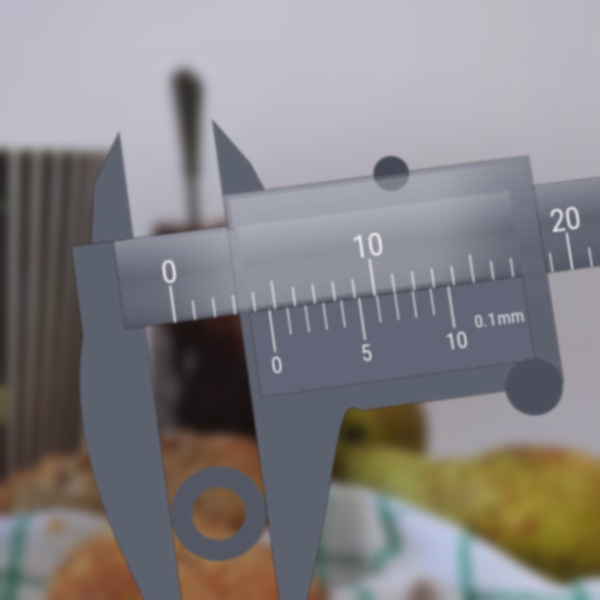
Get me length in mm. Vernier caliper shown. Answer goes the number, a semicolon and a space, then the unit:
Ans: 4.7; mm
